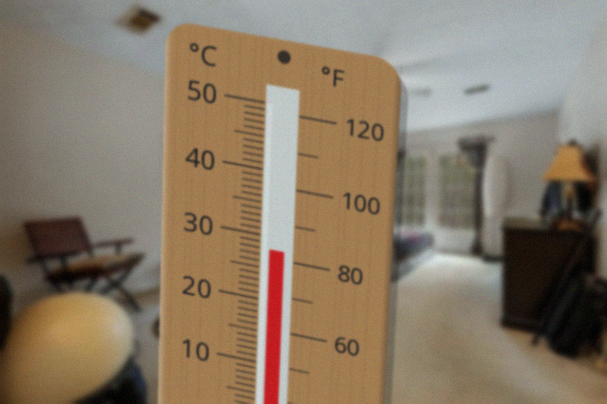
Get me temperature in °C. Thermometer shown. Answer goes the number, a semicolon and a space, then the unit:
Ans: 28; °C
